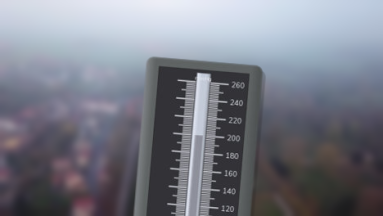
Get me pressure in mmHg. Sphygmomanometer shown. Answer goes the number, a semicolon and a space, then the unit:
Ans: 200; mmHg
